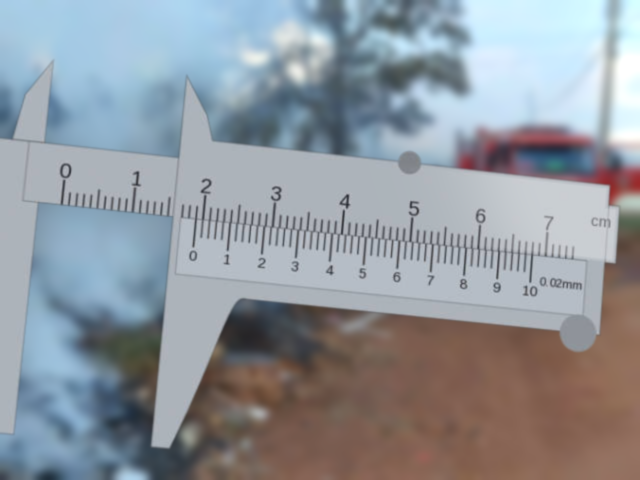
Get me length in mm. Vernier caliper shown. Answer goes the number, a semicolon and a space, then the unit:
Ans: 19.0; mm
